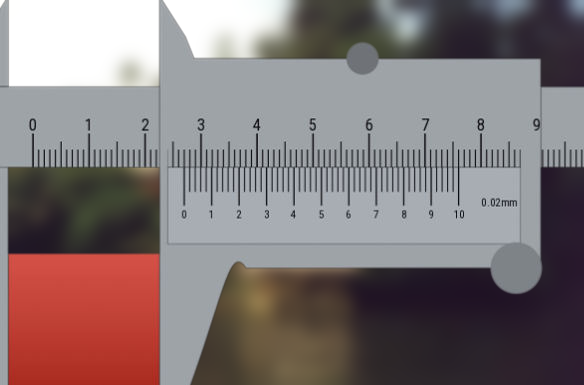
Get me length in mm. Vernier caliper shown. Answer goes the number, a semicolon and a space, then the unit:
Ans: 27.0; mm
